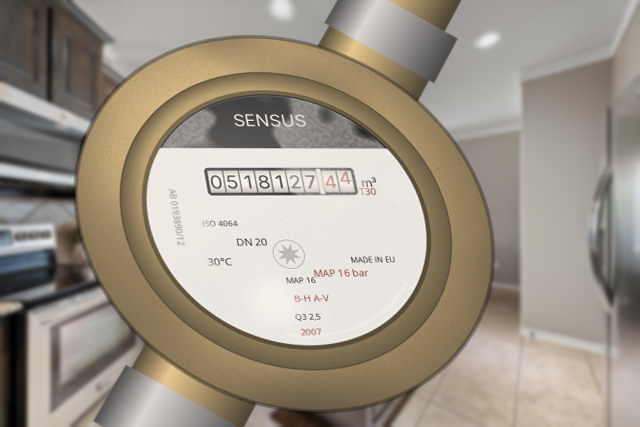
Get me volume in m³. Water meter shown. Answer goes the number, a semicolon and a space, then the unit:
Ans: 518127.44; m³
